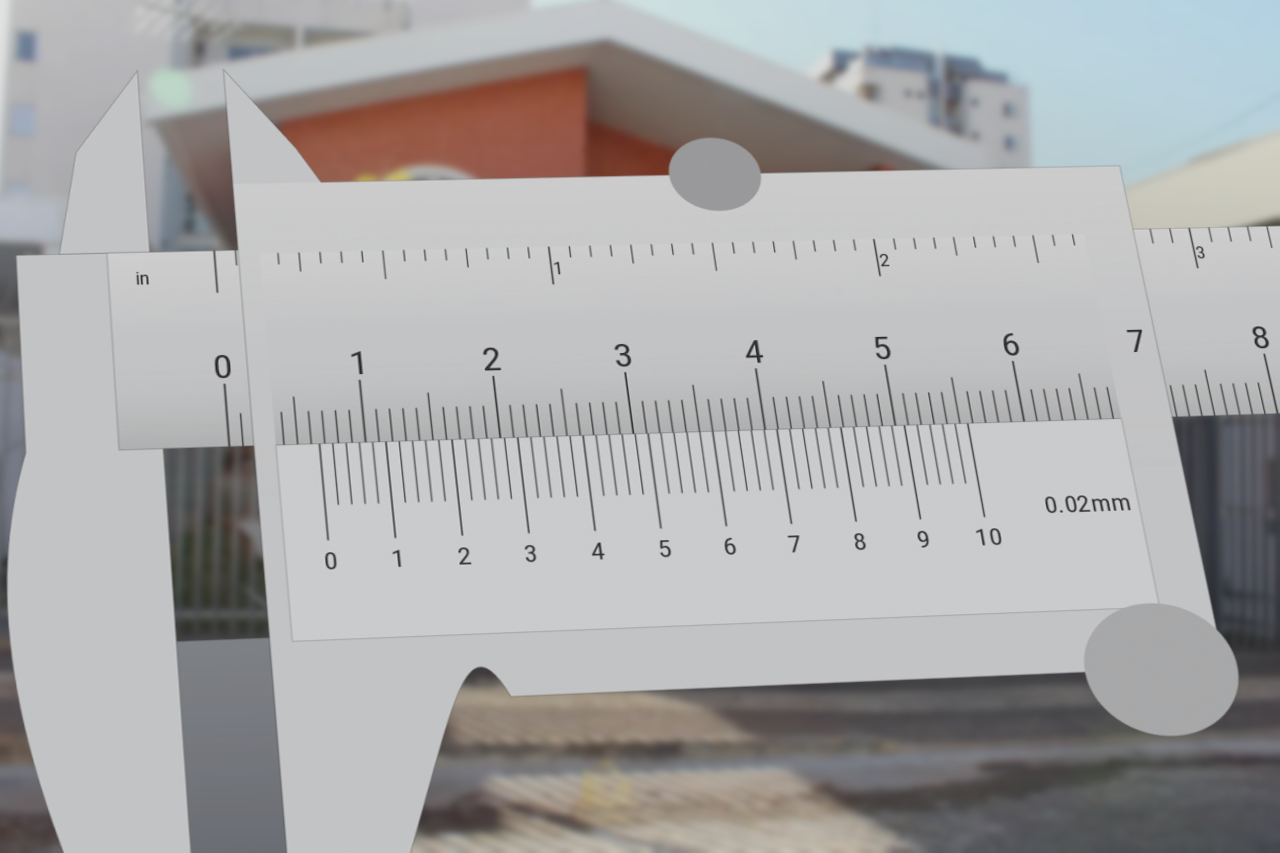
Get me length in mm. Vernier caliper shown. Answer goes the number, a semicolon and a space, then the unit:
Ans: 6.6; mm
